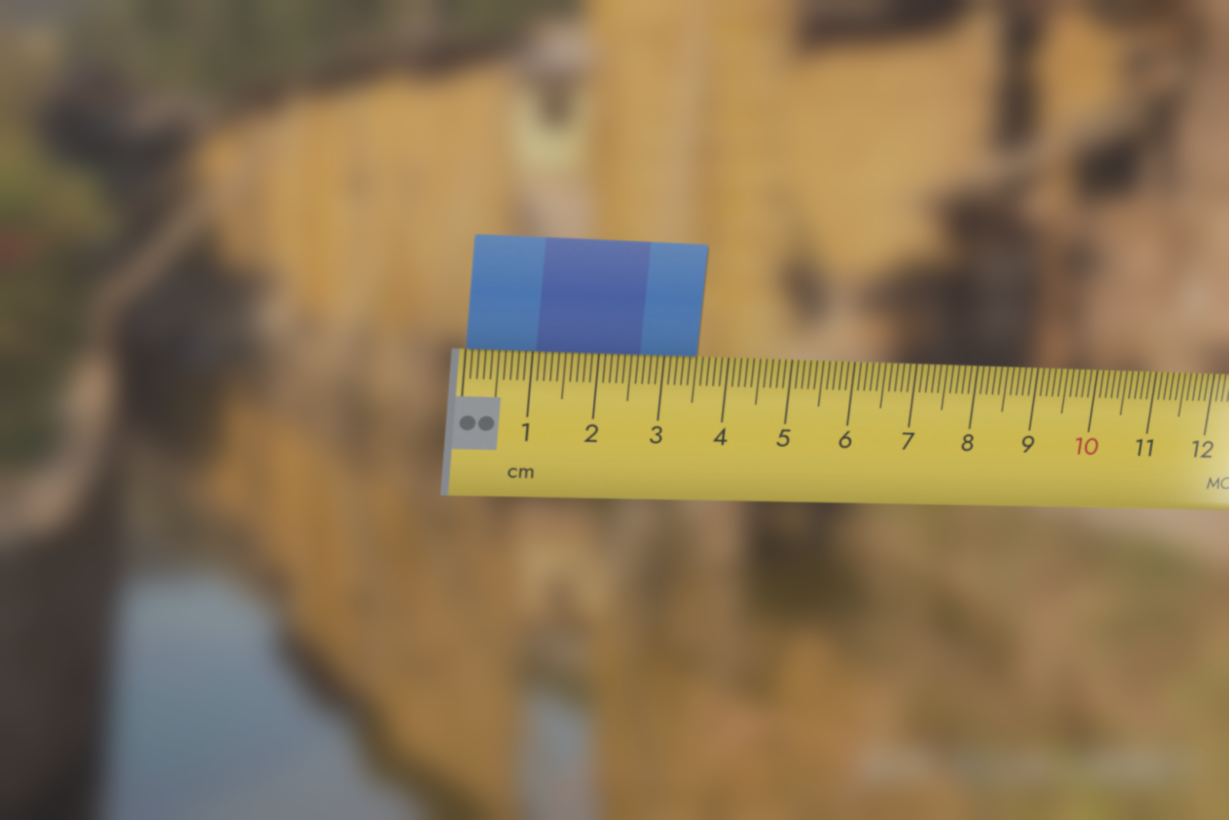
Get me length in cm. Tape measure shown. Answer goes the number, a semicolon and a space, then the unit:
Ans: 3.5; cm
